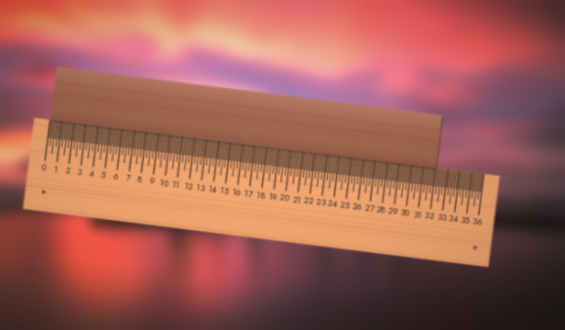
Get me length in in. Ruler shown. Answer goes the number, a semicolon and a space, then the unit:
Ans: 32; in
